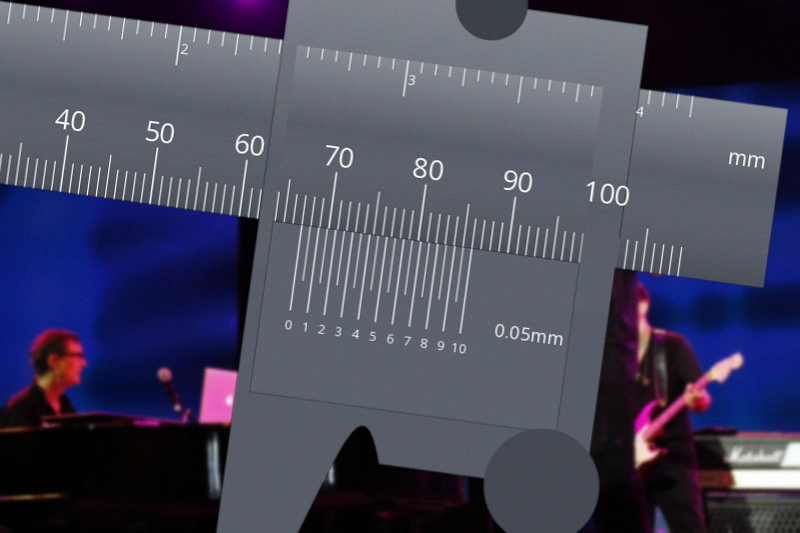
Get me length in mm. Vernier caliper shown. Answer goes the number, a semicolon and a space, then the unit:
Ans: 67.0; mm
